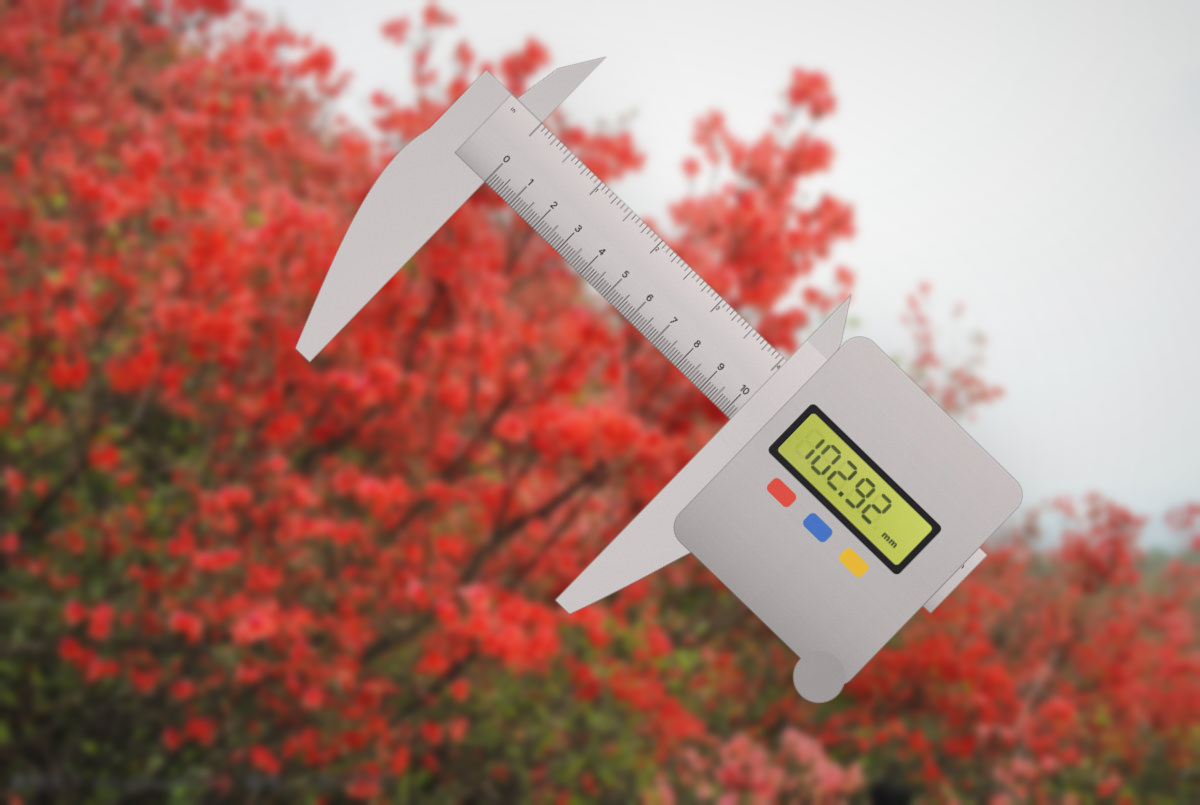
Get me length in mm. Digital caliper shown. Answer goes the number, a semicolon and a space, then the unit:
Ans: 102.92; mm
